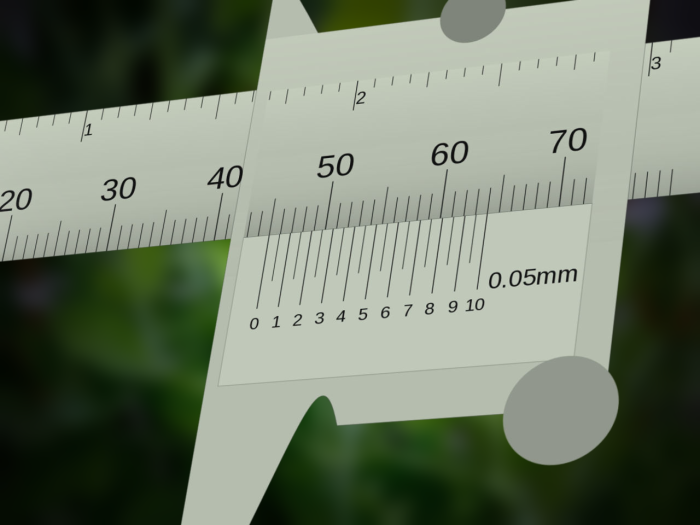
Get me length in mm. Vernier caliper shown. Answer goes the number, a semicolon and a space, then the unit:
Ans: 45.0; mm
